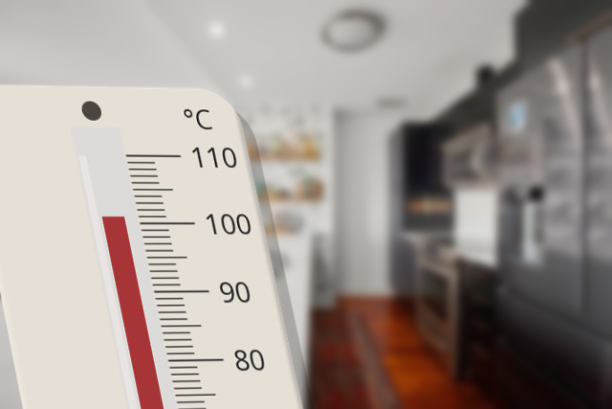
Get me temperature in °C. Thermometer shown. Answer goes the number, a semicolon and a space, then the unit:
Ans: 101; °C
